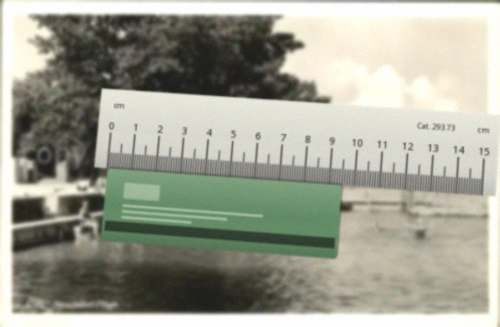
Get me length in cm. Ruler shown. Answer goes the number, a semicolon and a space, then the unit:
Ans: 9.5; cm
